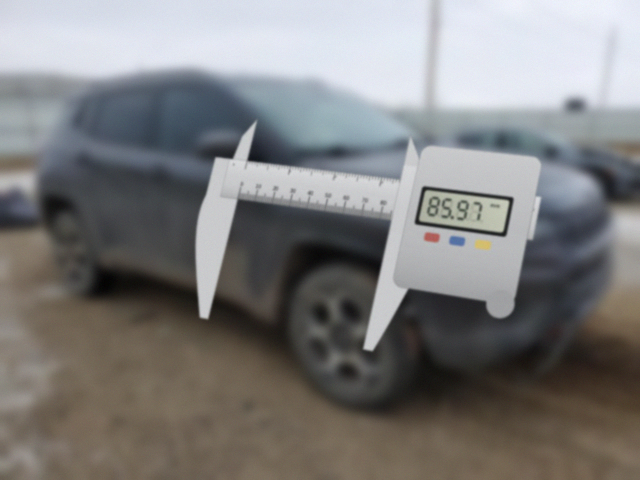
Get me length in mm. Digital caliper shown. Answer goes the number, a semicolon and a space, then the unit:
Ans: 85.97; mm
